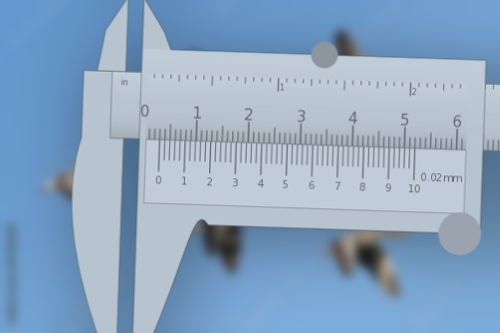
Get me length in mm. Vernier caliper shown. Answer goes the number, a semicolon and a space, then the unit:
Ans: 3.0; mm
